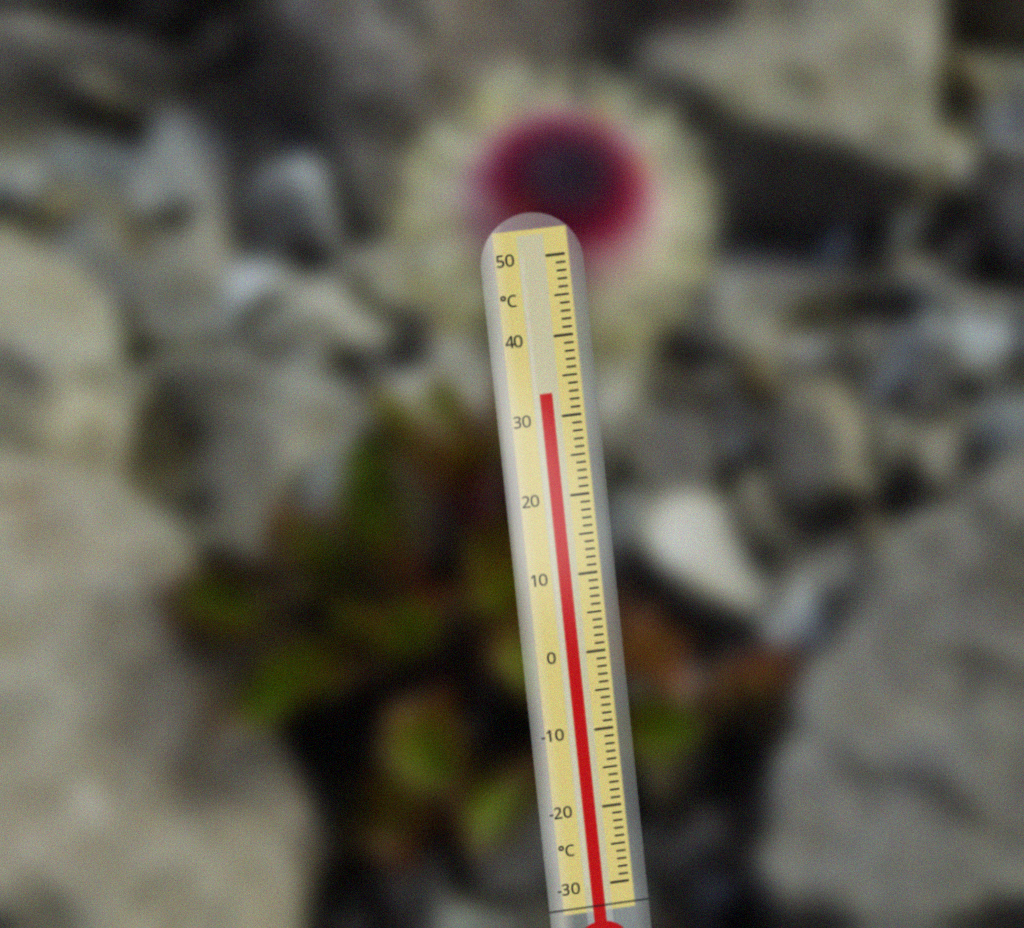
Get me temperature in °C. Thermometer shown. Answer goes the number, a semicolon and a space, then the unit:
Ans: 33; °C
